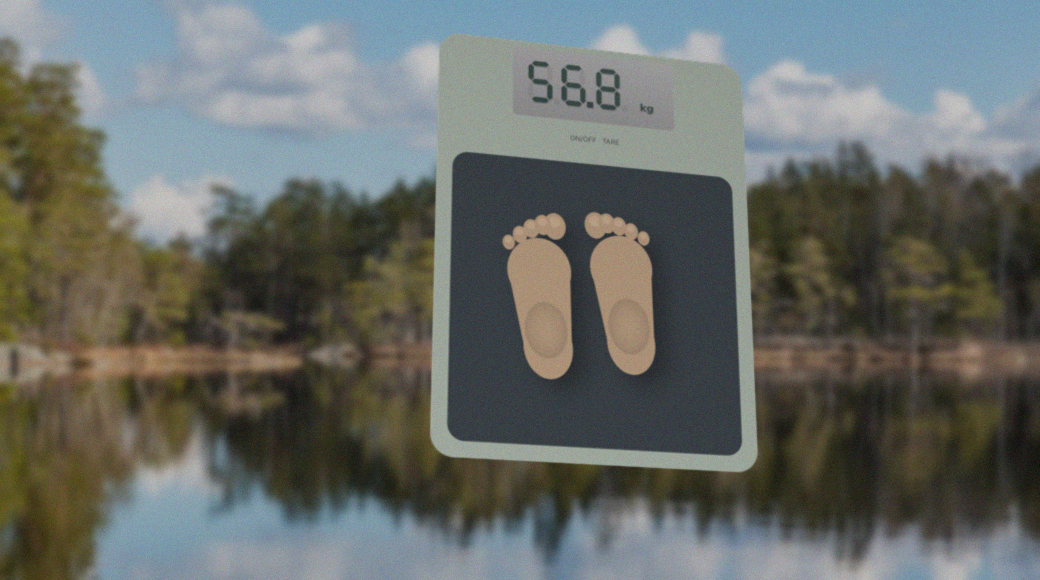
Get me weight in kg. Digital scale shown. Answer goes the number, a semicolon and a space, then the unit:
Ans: 56.8; kg
